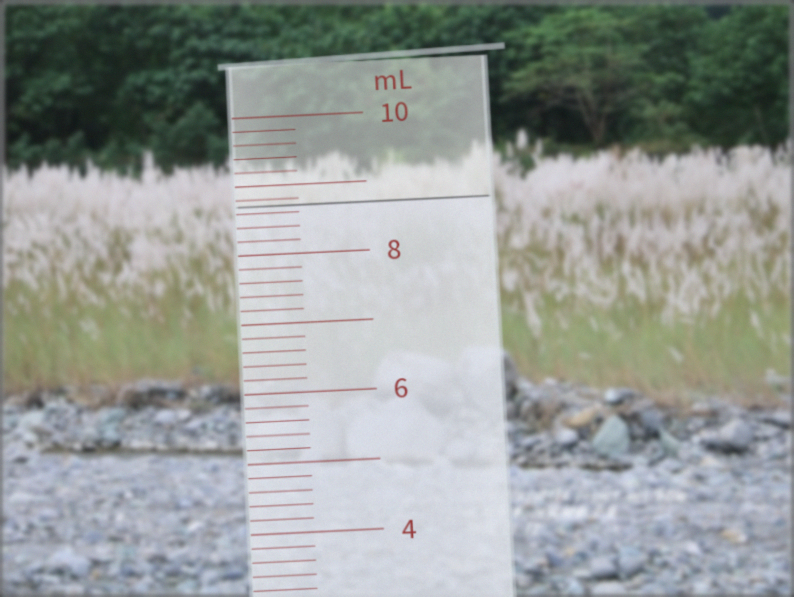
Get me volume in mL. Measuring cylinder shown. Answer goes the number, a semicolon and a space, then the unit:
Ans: 8.7; mL
